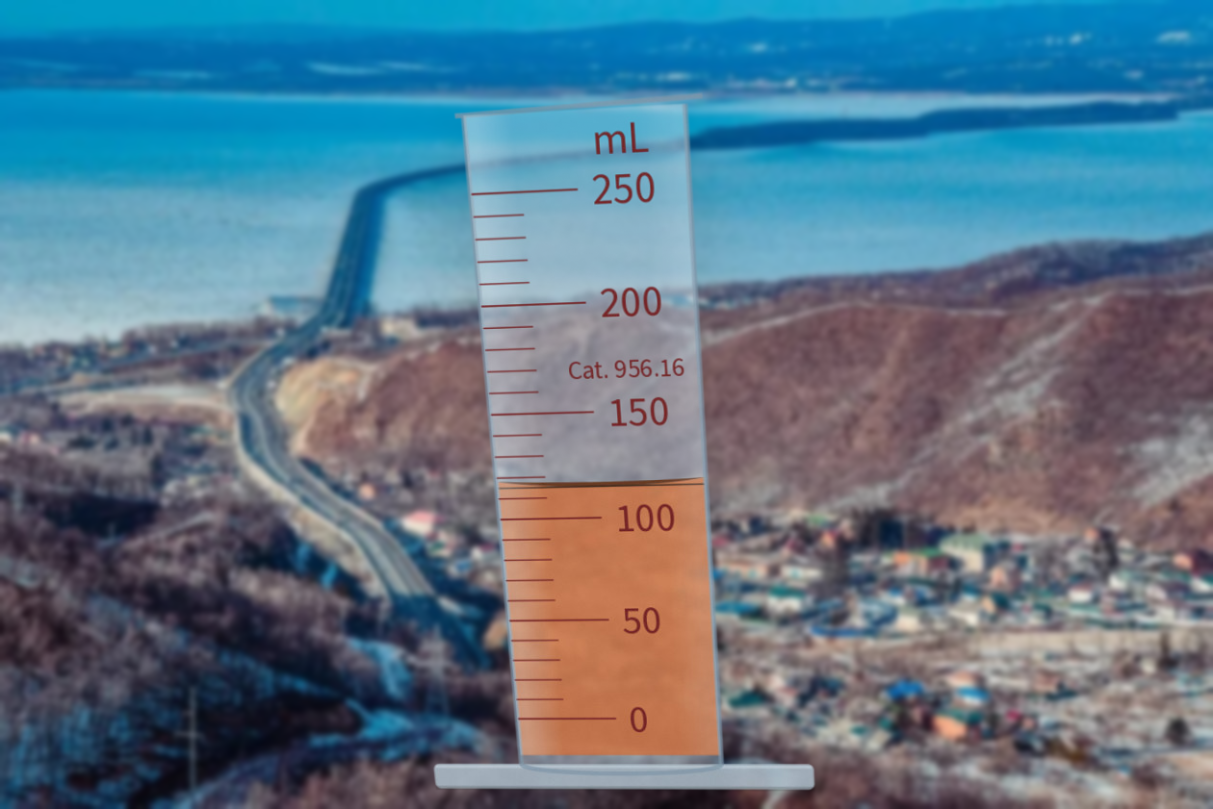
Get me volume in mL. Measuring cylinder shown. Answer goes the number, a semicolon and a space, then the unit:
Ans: 115; mL
